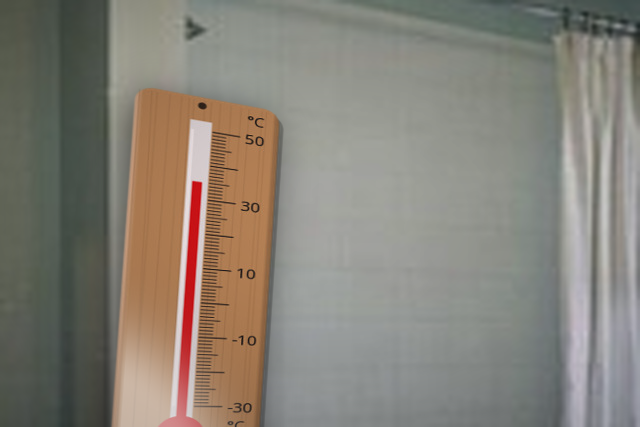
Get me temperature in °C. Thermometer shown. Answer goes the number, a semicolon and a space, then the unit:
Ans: 35; °C
